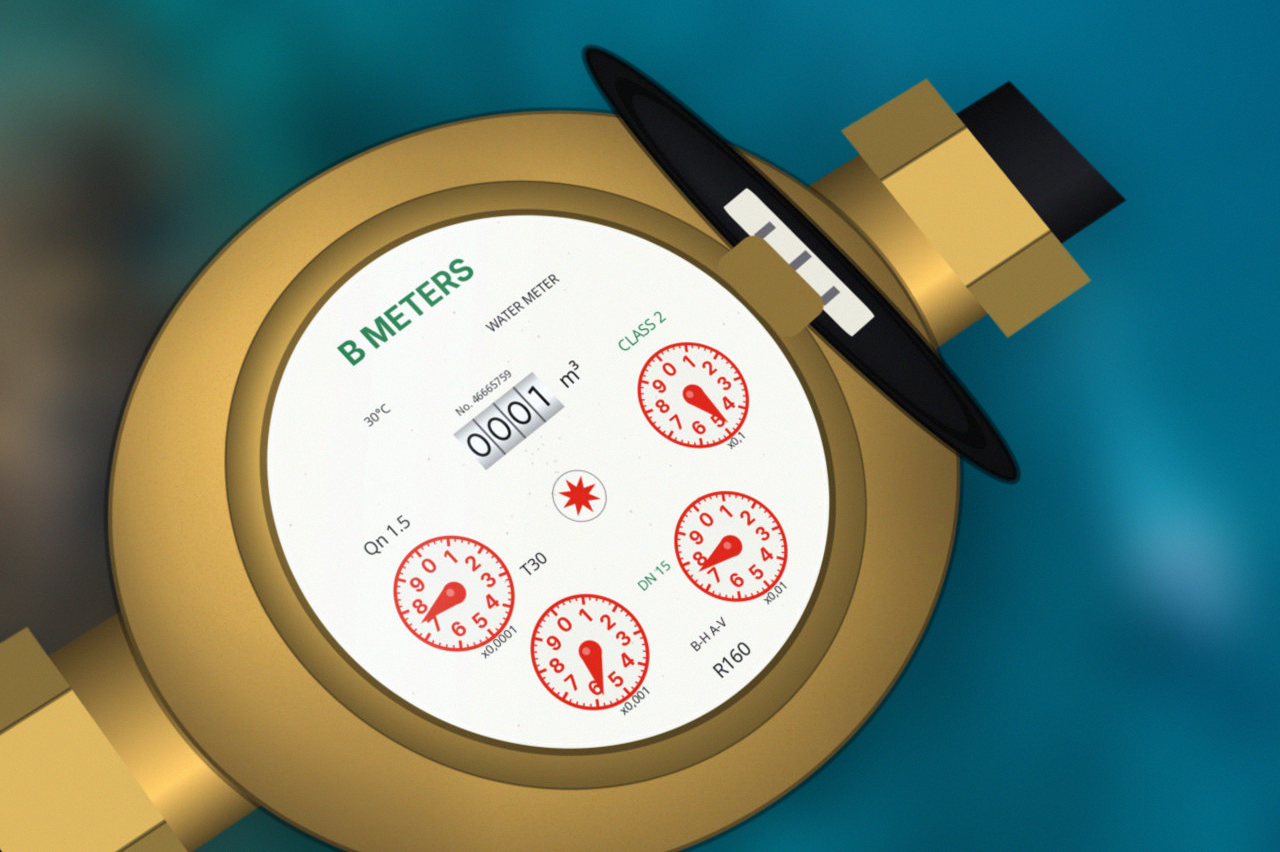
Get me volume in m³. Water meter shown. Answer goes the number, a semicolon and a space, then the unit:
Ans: 1.4757; m³
